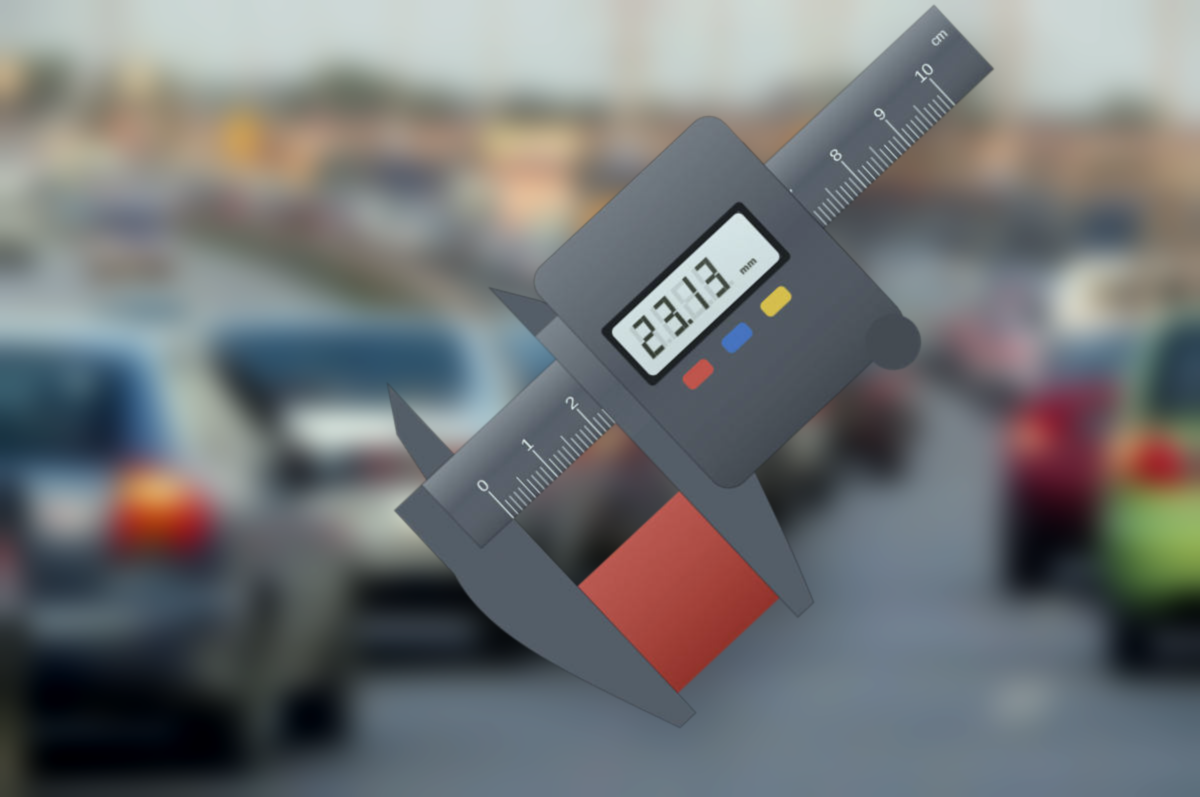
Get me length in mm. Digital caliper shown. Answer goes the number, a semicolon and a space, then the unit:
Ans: 23.13; mm
